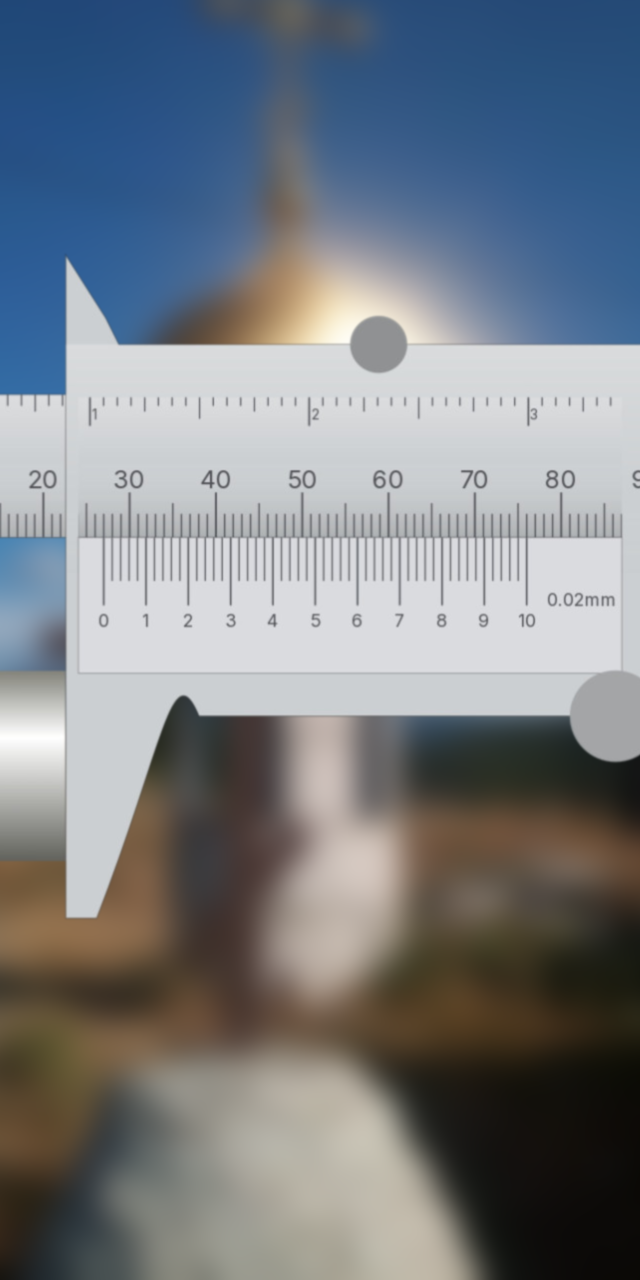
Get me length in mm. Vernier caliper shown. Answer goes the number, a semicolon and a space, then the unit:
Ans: 27.0; mm
